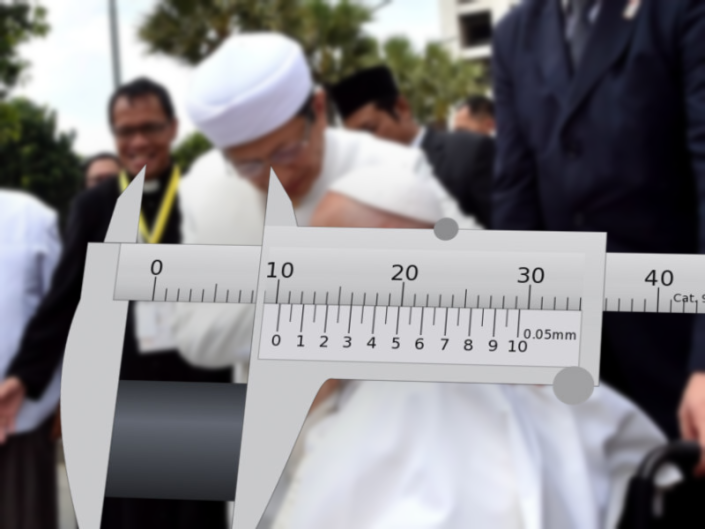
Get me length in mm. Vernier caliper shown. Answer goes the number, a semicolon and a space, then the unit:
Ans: 10.3; mm
